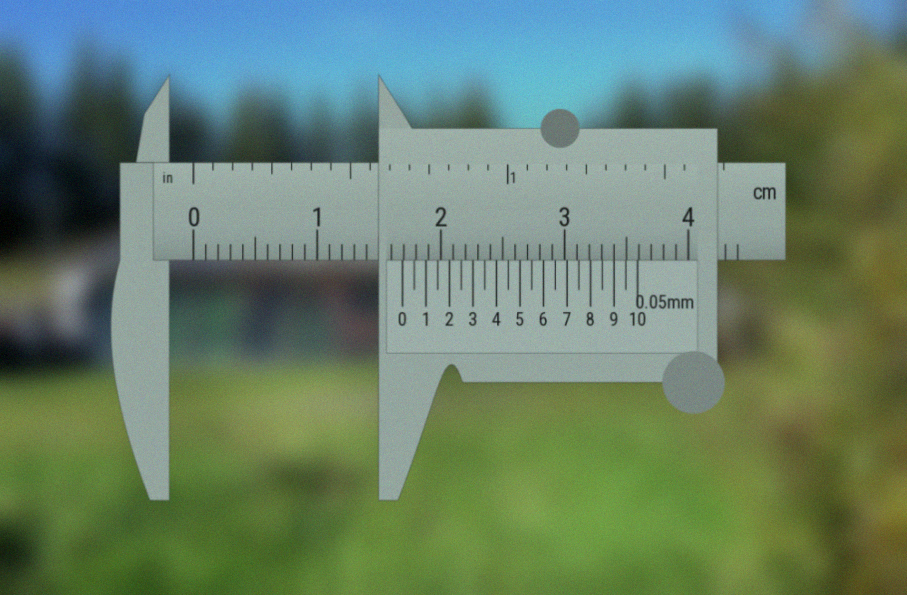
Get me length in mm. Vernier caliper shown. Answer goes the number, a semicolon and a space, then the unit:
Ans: 16.9; mm
